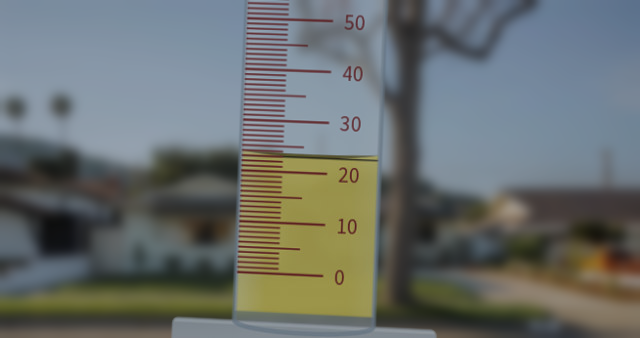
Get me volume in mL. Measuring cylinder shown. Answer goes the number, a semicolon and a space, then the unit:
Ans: 23; mL
